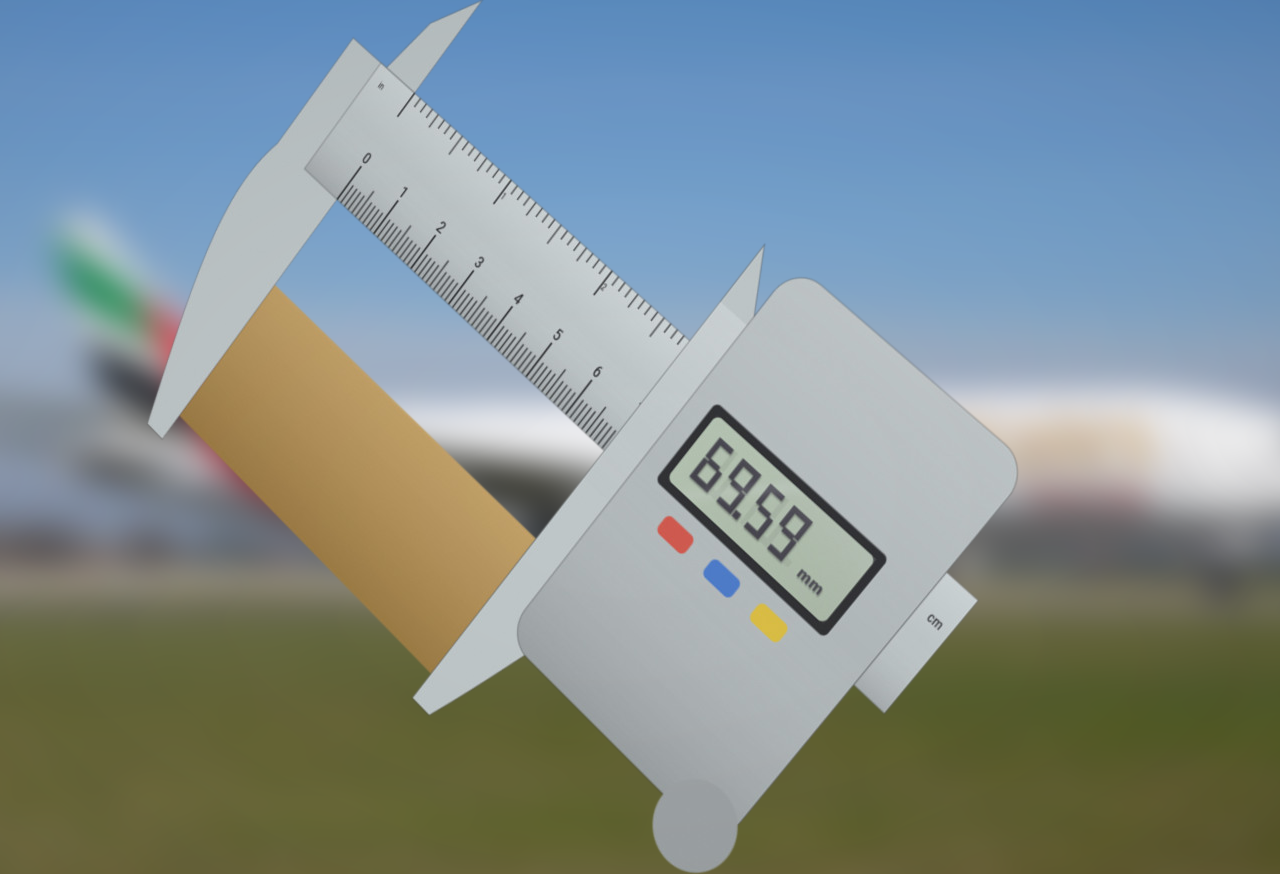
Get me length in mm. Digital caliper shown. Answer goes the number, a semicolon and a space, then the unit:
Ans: 69.59; mm
